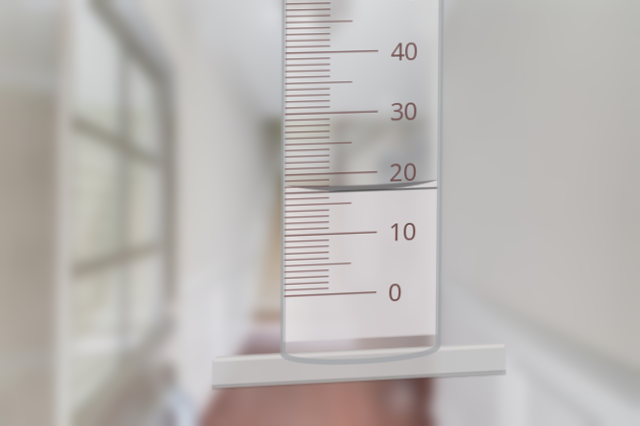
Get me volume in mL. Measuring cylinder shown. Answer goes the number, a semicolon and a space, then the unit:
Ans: 17; mL
